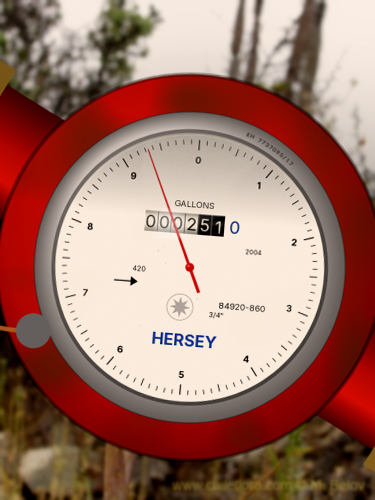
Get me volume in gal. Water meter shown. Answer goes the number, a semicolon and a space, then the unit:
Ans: 2509.3; gal
